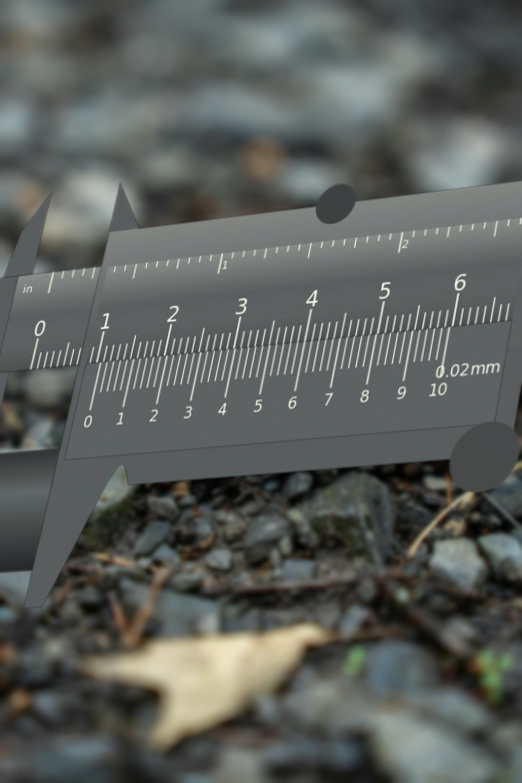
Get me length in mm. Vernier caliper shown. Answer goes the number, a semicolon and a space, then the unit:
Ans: 10.6; mm
